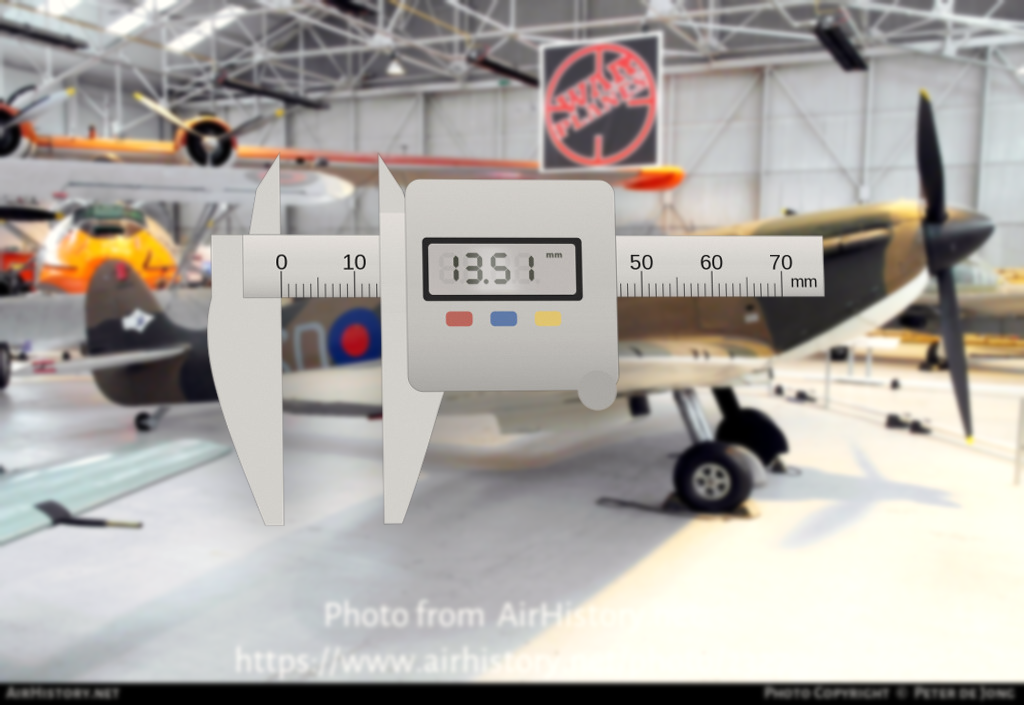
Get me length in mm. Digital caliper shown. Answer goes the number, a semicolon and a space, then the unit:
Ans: 13.51; mm
